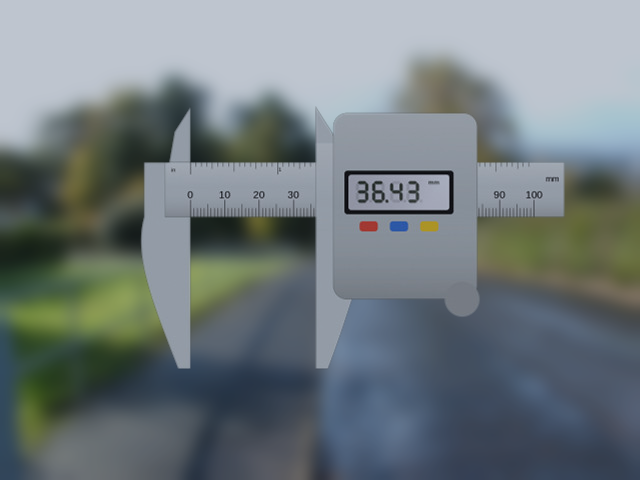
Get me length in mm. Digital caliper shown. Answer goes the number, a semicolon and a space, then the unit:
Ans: 36.43; mm
